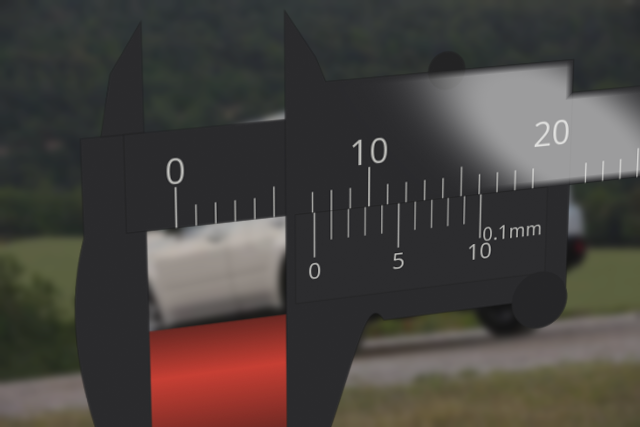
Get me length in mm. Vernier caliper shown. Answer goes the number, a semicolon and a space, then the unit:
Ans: 7.1; mm
